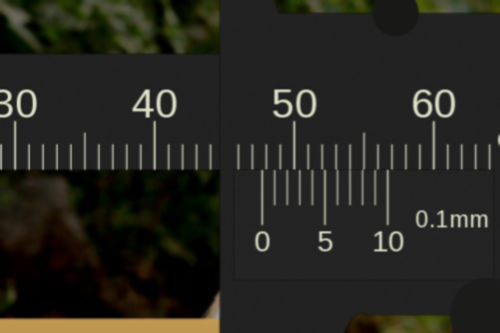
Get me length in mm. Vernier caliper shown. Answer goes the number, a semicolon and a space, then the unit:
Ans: 47.7; mm
